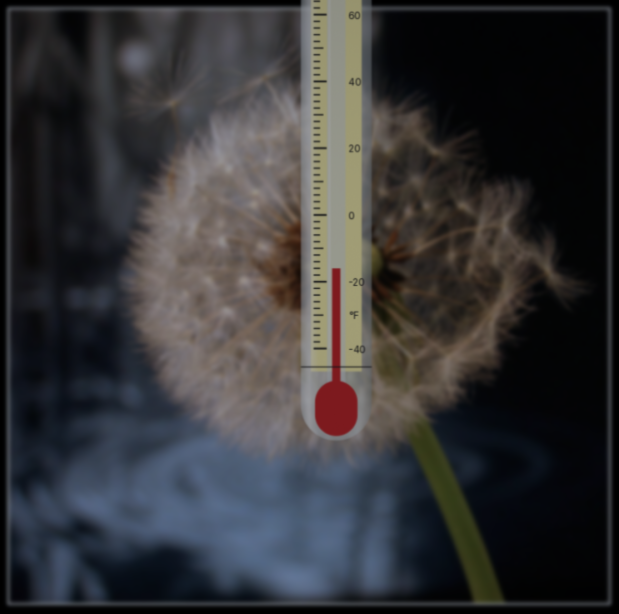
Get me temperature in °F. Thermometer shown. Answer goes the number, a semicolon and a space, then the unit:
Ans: -16; °F
